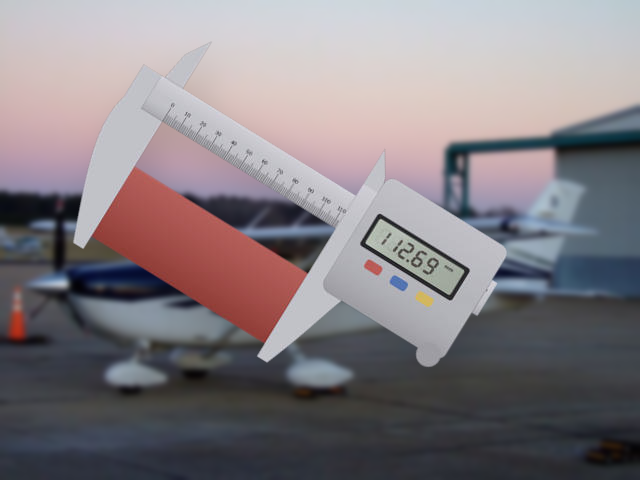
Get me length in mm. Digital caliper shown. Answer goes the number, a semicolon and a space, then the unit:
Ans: 112.69; mm
